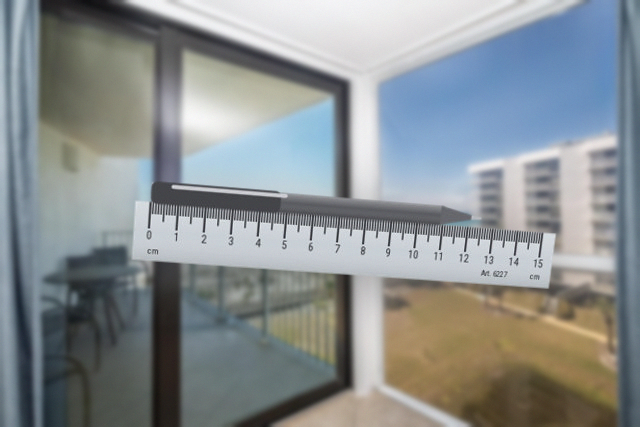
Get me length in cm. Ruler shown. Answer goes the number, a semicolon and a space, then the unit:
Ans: 12.5; cm
